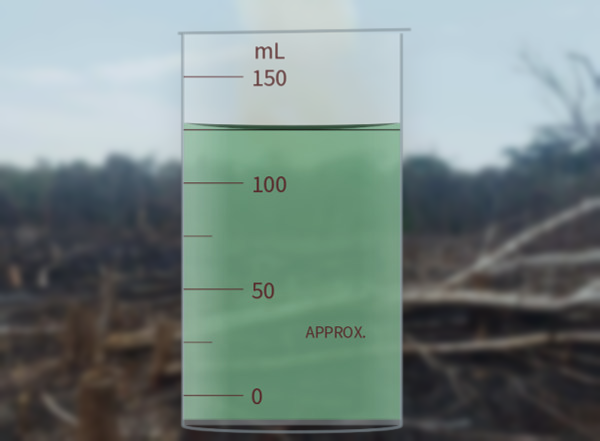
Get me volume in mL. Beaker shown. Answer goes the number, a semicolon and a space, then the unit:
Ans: 125; mL
